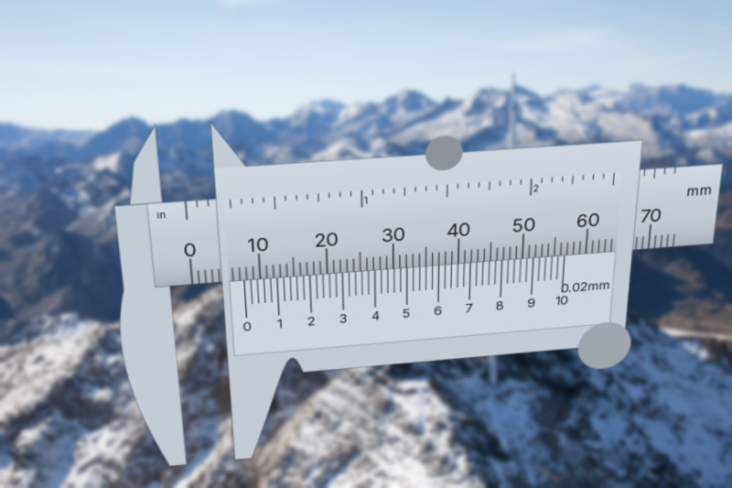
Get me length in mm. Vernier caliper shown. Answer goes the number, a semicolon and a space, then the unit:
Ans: 7.6; mm
